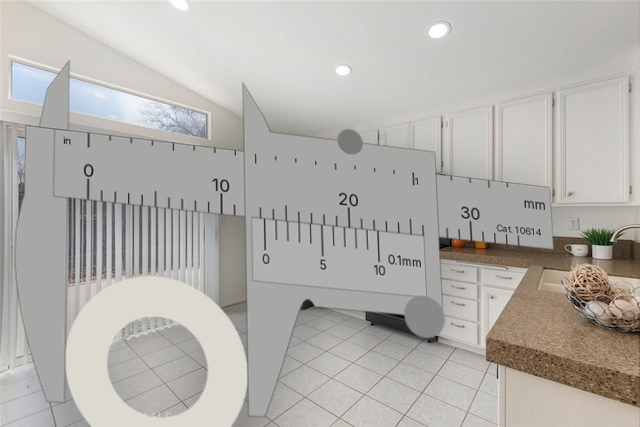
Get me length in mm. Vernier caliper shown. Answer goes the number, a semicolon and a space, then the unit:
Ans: 13.3; mm
